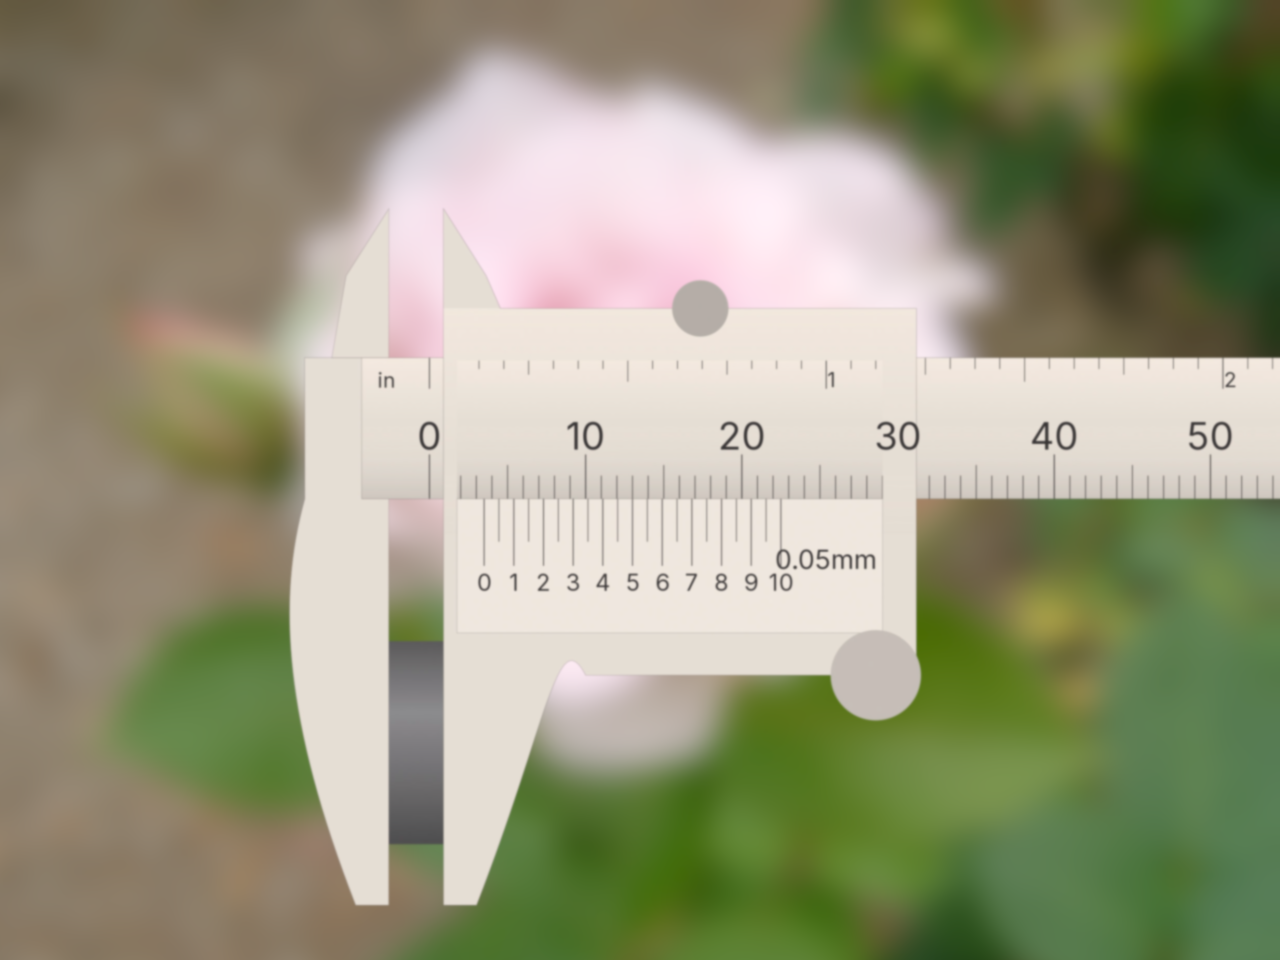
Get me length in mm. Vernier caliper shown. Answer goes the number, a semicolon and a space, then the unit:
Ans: 3.5; mm
